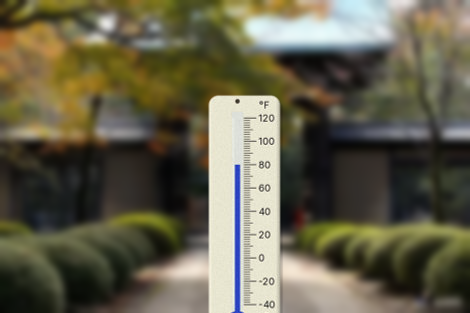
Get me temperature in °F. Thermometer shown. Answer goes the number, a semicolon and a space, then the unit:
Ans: 80; °F
